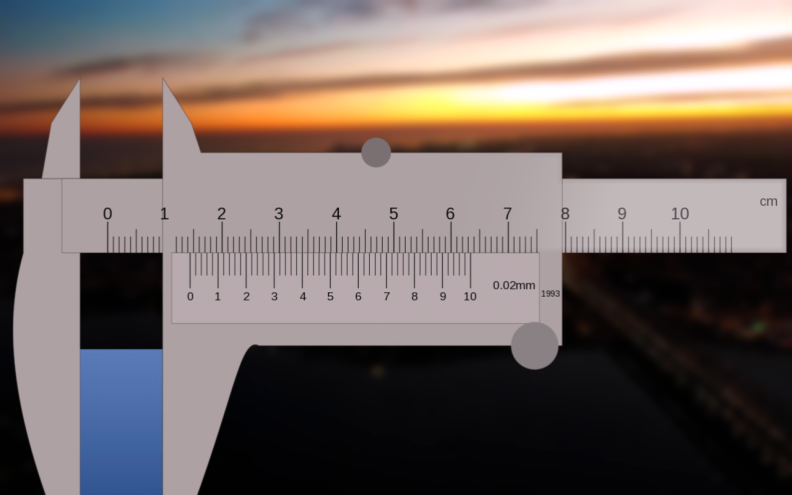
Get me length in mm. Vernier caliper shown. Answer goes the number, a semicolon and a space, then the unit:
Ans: 14.4; mm
